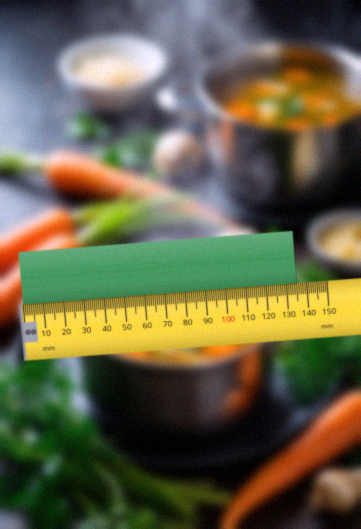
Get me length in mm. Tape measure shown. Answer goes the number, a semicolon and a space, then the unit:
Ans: 135; mm
